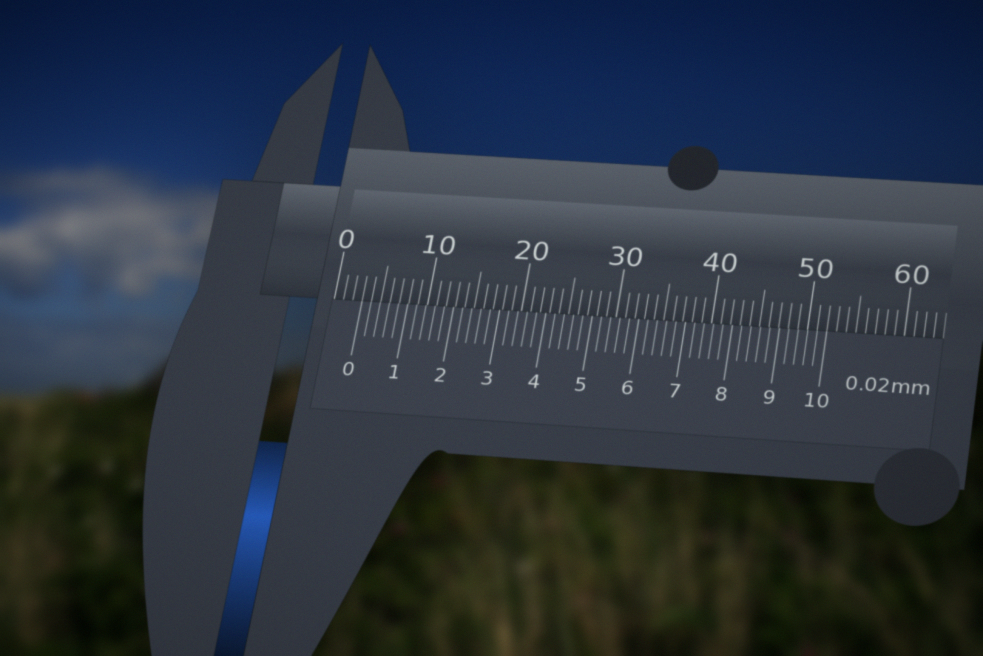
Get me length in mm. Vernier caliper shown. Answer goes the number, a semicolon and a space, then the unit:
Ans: 3.0; mm
